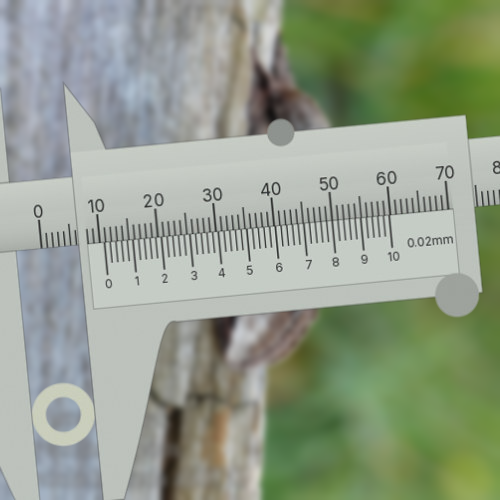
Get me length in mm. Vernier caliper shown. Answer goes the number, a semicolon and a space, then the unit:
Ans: 10.8; mm
